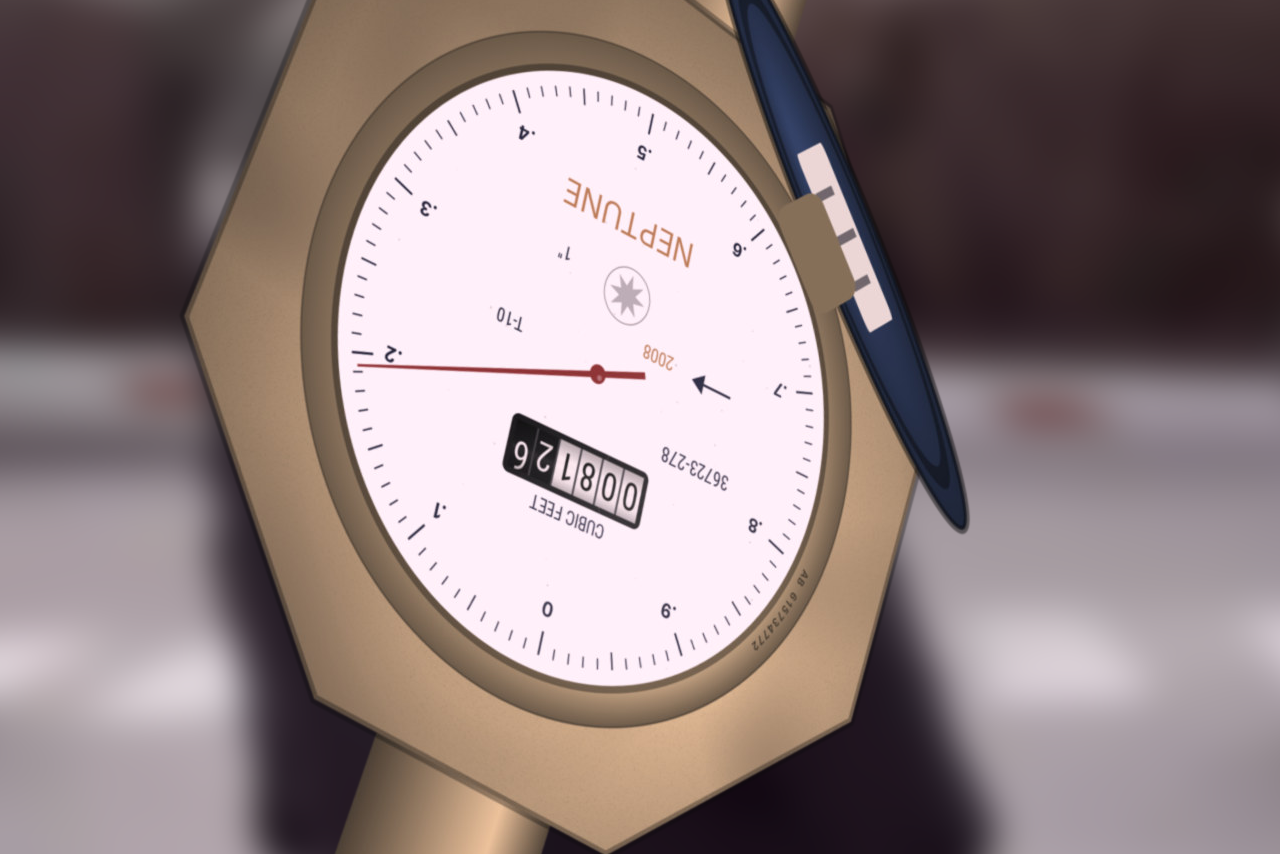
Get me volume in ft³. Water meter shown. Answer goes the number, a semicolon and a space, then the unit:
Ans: 8126.19; ft³
